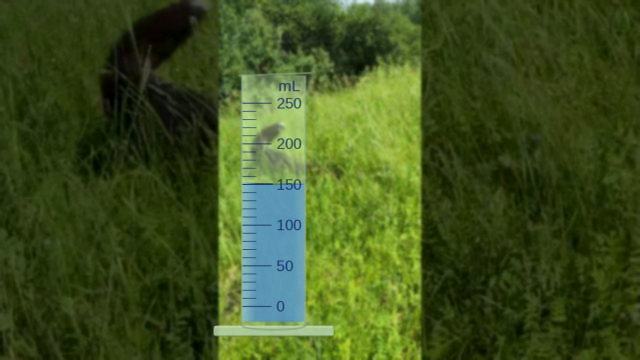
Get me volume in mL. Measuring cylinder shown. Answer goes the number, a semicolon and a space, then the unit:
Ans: 150; mL
